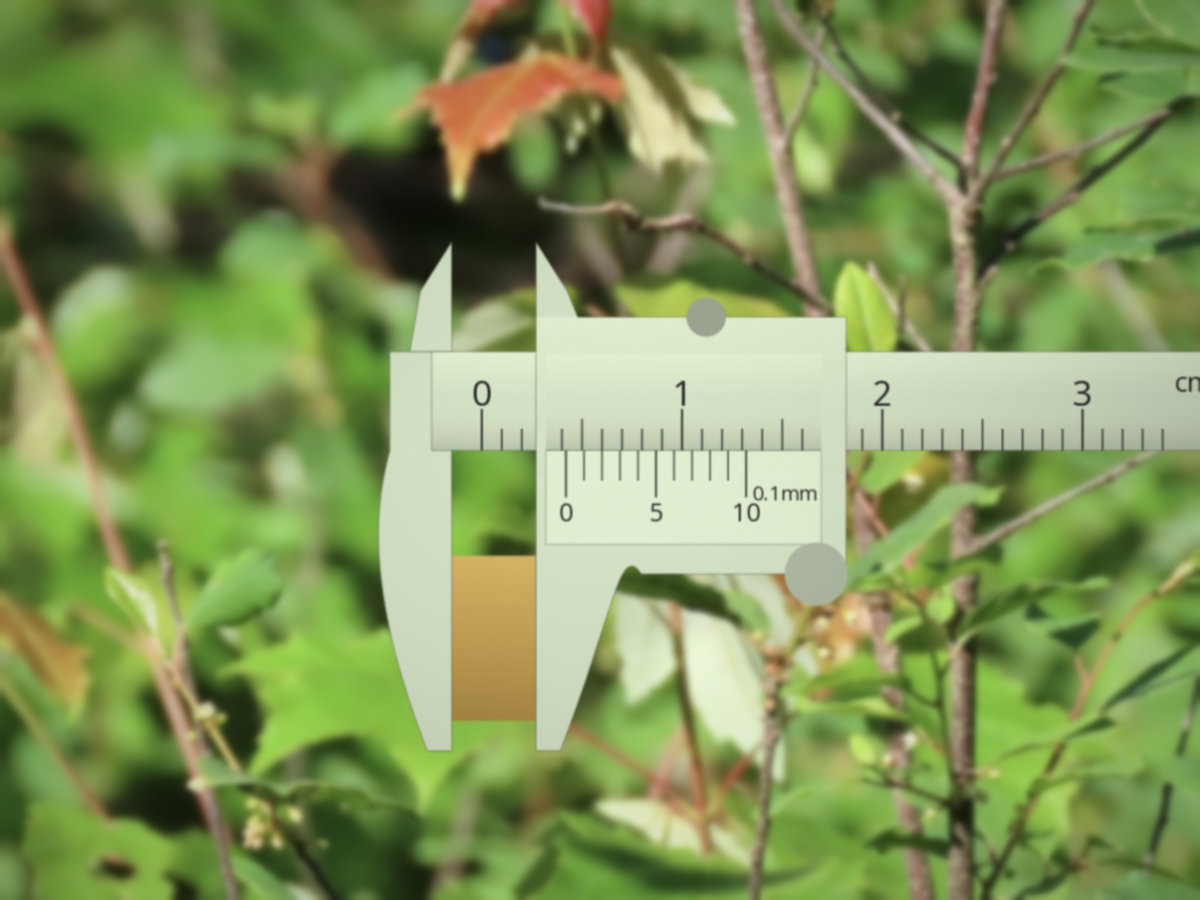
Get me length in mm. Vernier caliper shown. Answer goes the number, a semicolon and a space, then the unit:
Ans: 4.2; mm
